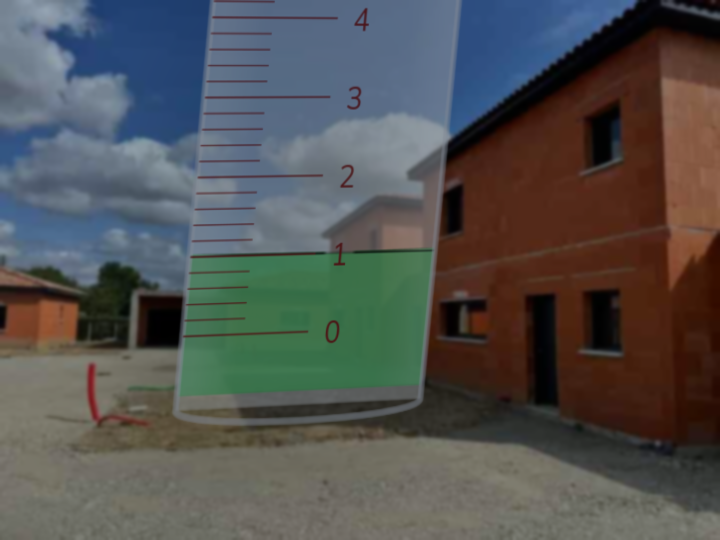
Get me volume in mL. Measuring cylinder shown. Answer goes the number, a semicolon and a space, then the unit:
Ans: 1; mL
